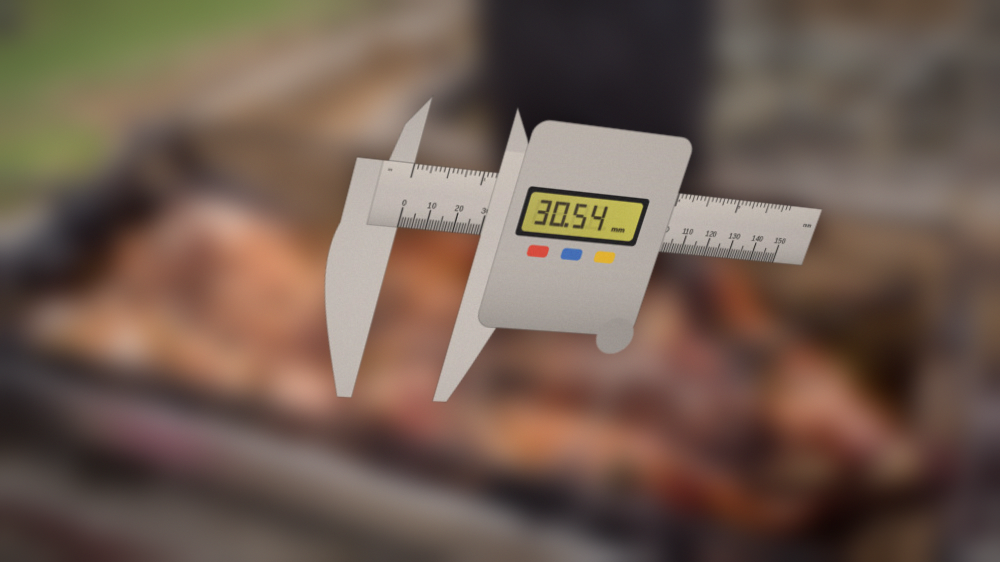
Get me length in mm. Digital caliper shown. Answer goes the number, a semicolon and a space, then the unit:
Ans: 30.54; mm
